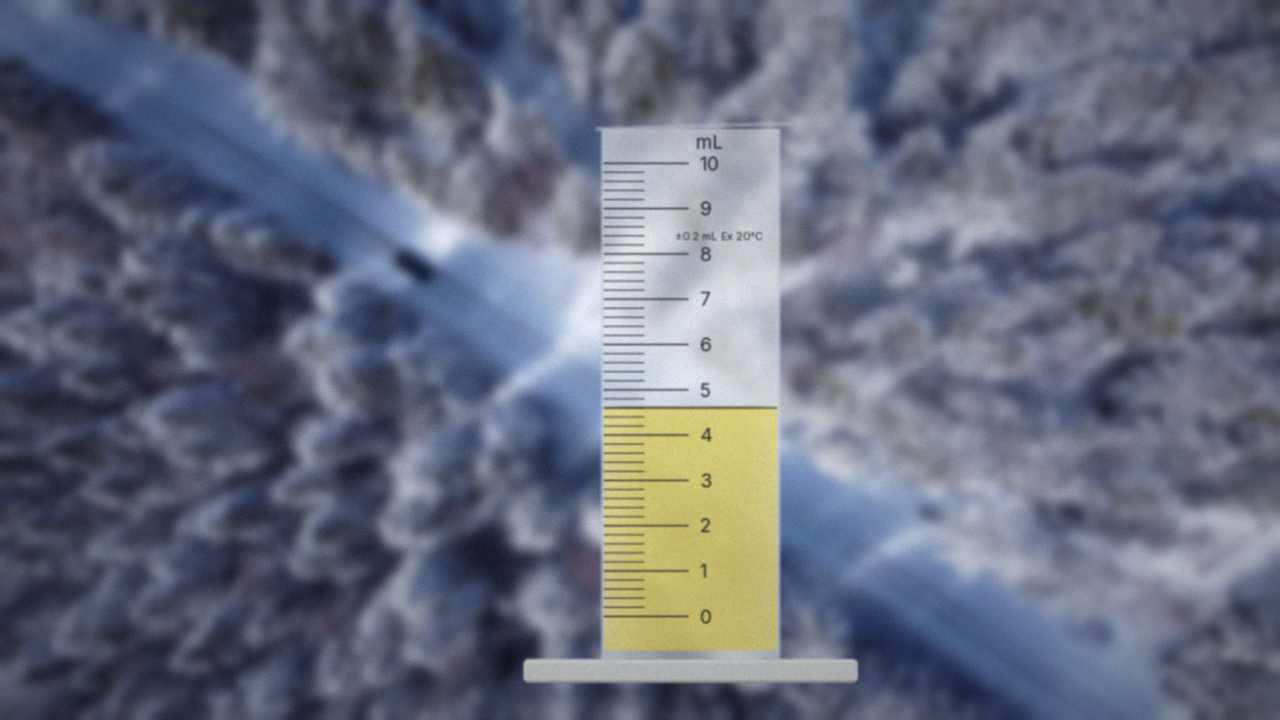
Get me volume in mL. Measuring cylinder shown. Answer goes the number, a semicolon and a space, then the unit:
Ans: 4.6; mL
